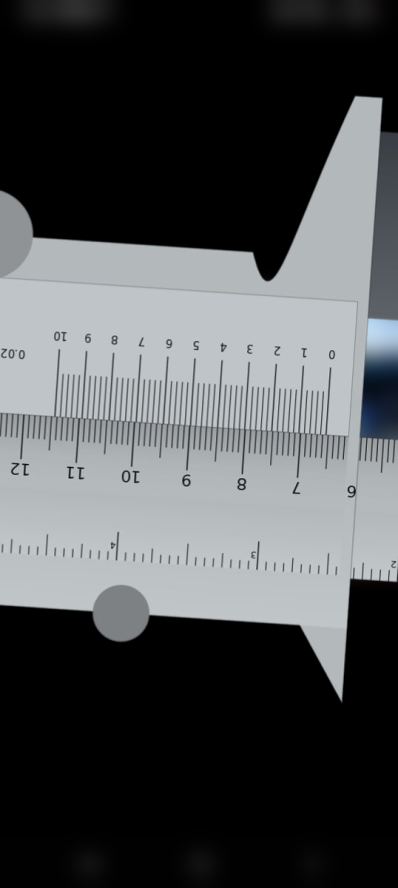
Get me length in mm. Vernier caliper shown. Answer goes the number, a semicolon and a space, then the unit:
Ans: 65.4; mm
